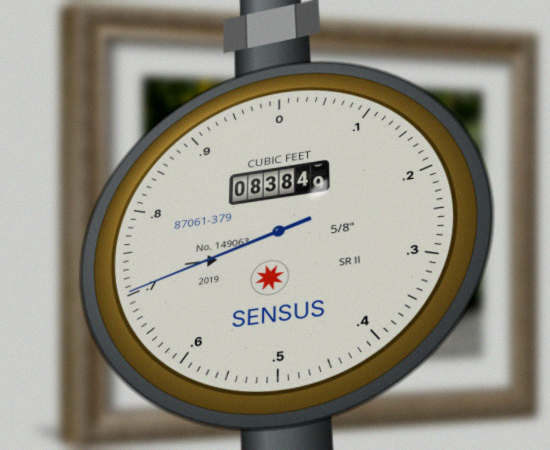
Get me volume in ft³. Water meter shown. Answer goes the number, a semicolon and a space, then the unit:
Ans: 83848.70; ft³
